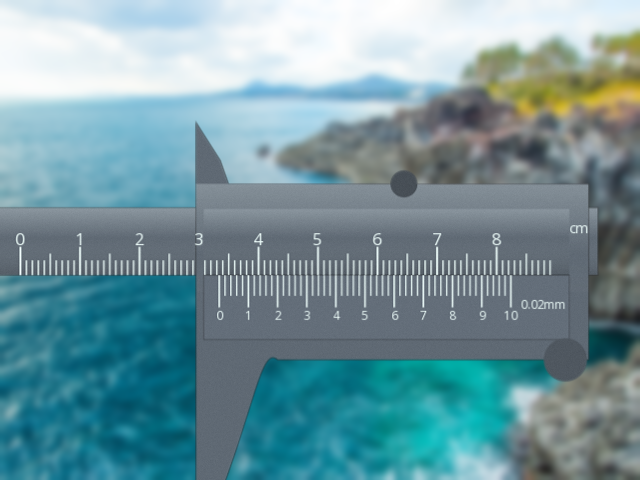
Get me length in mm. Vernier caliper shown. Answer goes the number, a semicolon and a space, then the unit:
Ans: 33.4; mm
